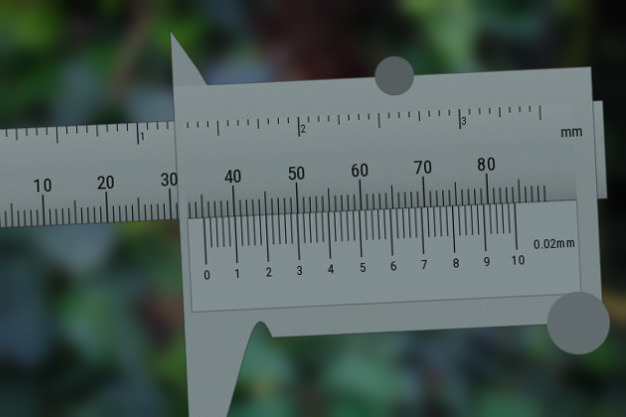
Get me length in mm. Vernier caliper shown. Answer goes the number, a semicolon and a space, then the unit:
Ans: 35.2; mm
